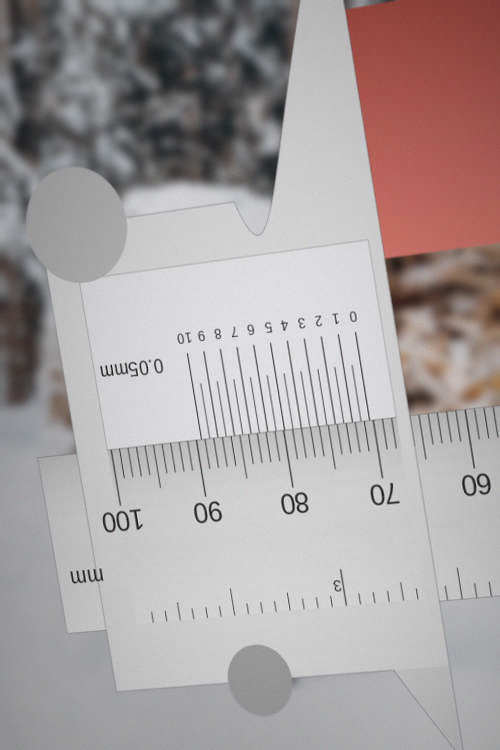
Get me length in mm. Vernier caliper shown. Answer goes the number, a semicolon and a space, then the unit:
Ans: 70.4; mm
